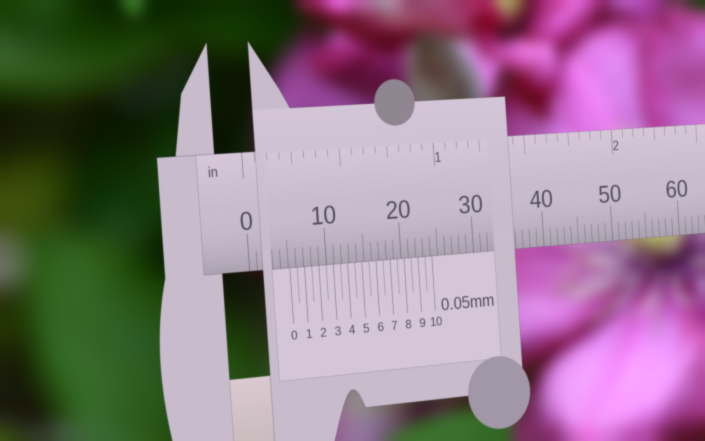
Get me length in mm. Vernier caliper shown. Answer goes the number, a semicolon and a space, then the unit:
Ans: 5.2; mm
